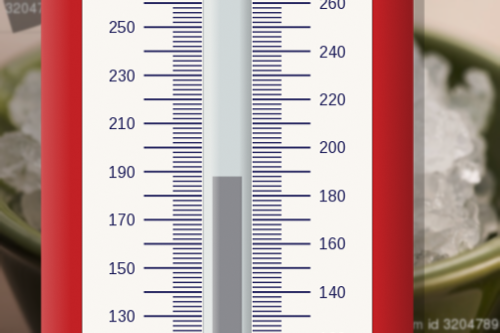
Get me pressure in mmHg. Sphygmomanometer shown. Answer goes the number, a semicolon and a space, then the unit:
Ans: 188; mmHg
